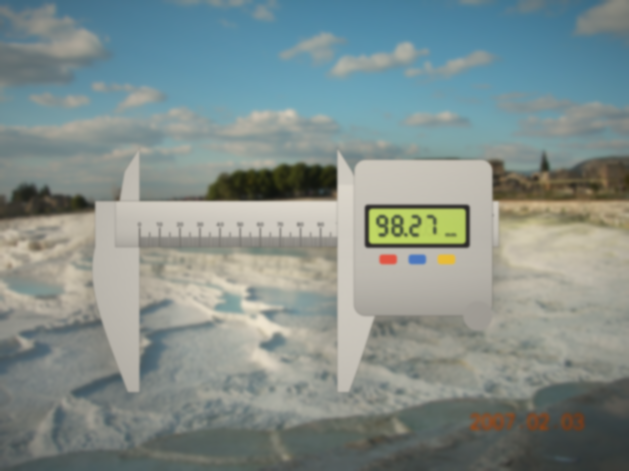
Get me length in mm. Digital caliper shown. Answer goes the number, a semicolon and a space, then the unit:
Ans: 98.27; mm
